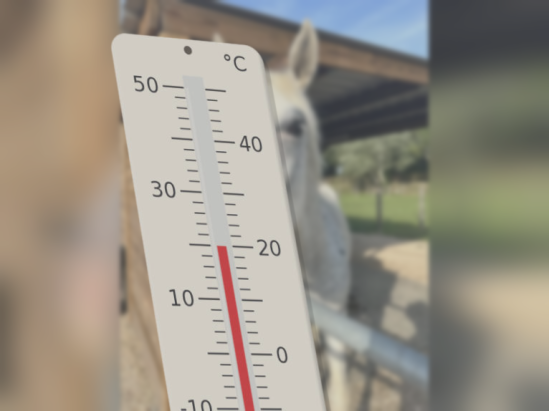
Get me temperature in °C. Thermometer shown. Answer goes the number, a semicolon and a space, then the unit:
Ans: 20; °C
